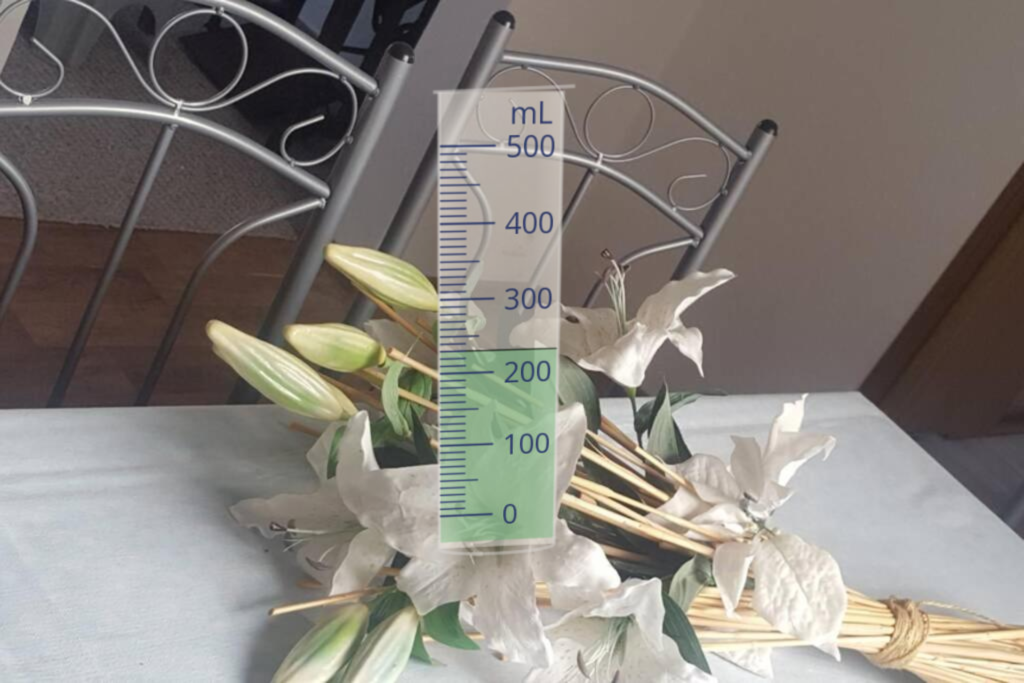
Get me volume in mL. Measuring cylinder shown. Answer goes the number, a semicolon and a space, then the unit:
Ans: 230; mL
